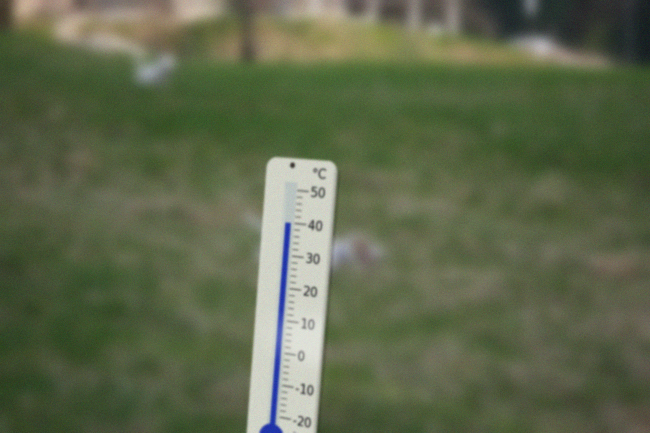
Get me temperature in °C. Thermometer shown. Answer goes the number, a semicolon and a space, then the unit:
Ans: 40; °C
